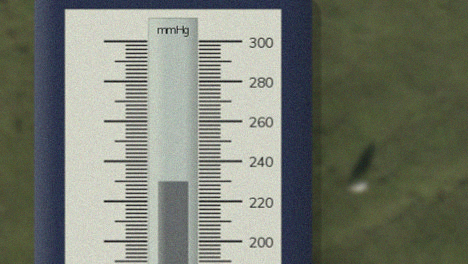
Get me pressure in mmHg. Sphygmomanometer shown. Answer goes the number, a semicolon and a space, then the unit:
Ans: 230; mmHg
